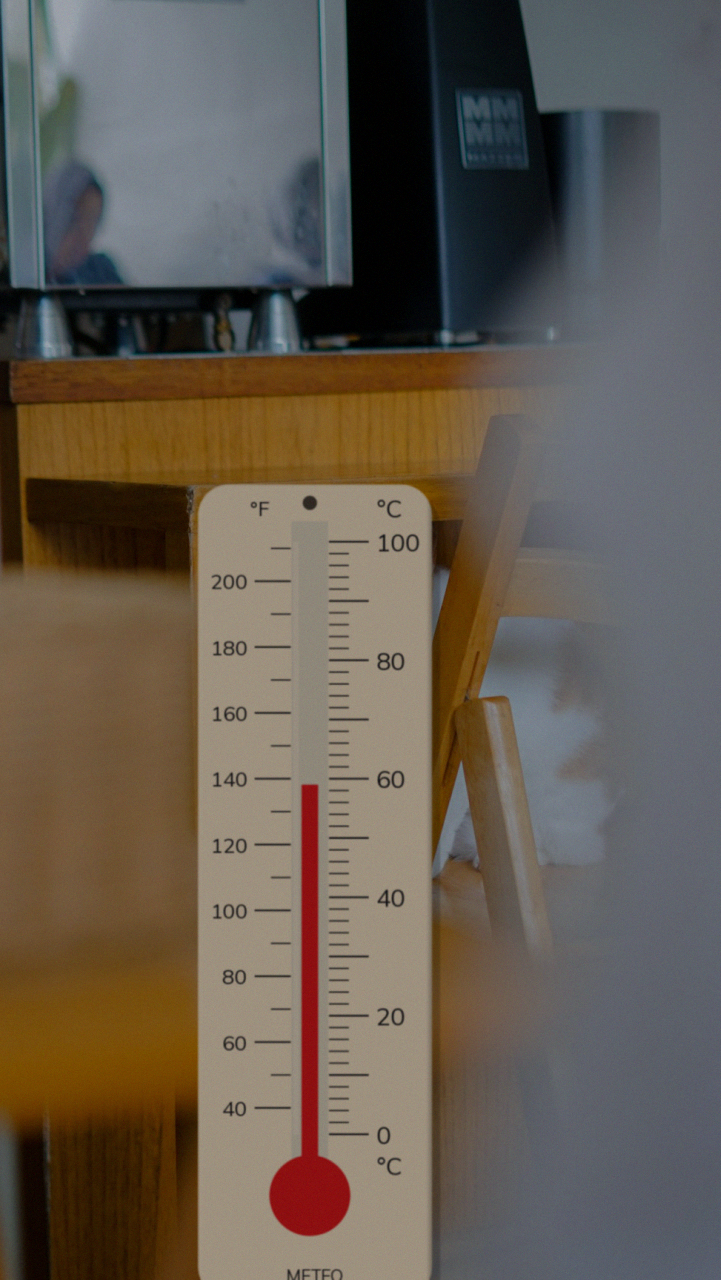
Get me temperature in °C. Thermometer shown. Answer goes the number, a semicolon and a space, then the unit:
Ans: 59; °C
